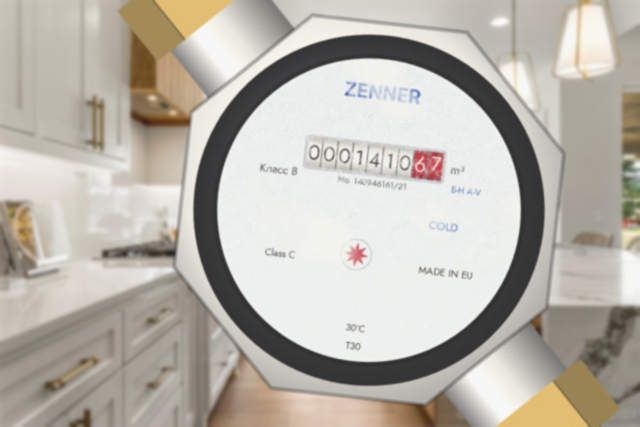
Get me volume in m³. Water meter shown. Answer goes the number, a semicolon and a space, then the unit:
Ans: 1410.67; m³
